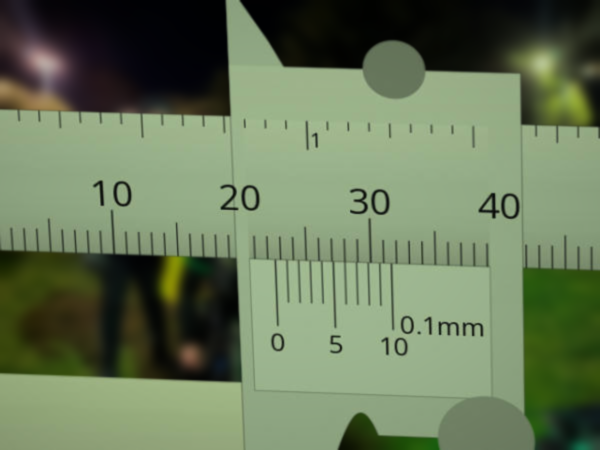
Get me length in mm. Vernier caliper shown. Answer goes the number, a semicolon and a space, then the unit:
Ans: 22.6; mm
